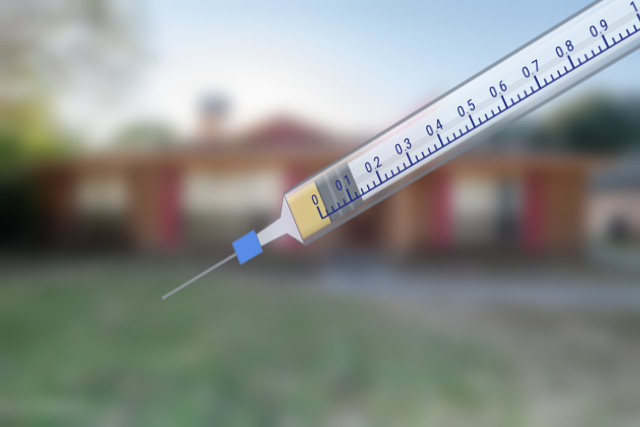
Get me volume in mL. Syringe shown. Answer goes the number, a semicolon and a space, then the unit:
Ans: 0.02; mL
